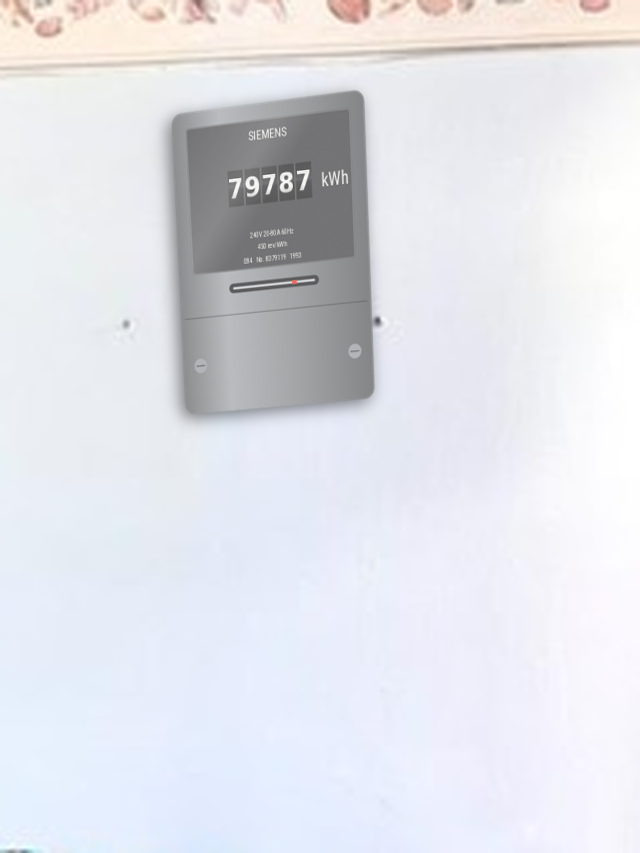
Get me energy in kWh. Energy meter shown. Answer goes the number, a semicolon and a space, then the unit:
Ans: 79787; kWh
